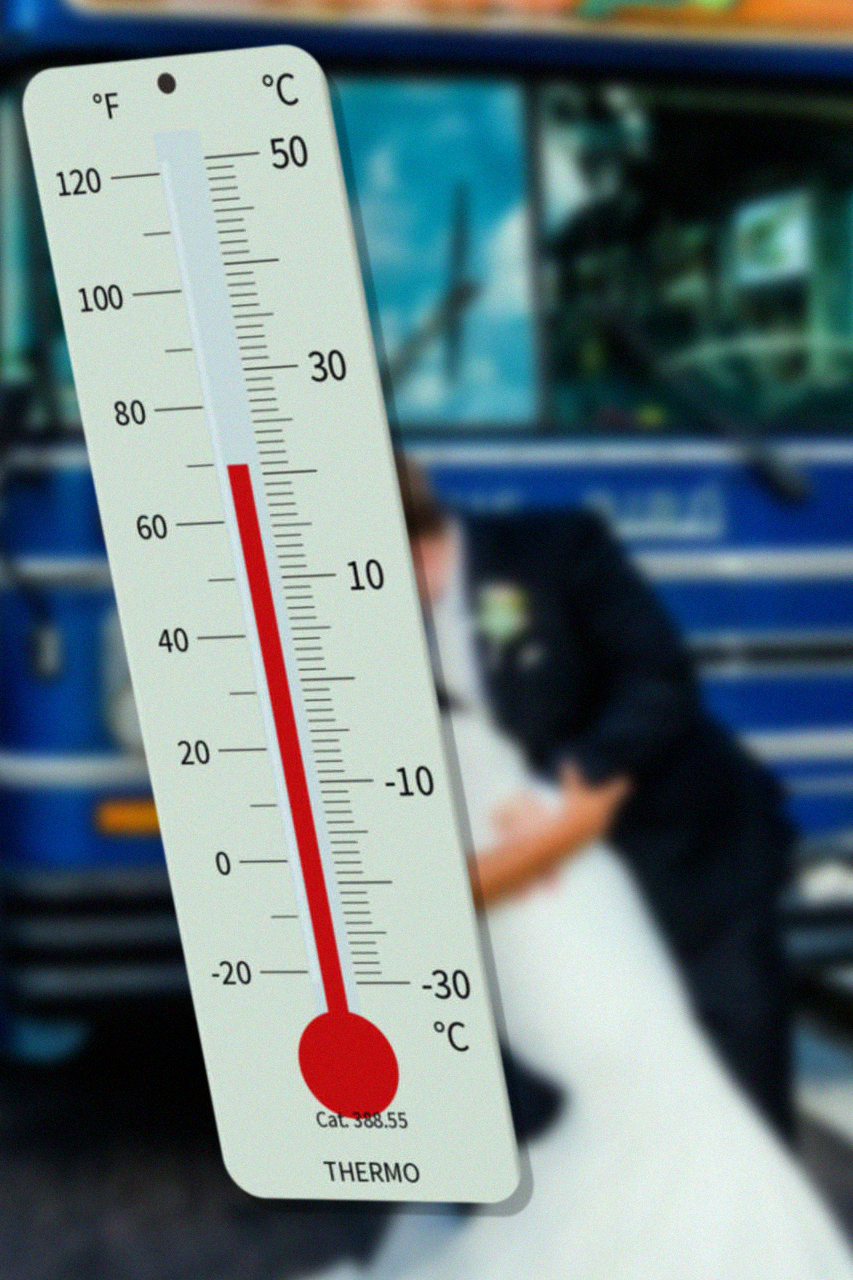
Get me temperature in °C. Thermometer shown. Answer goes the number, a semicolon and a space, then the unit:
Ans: 21; °C
